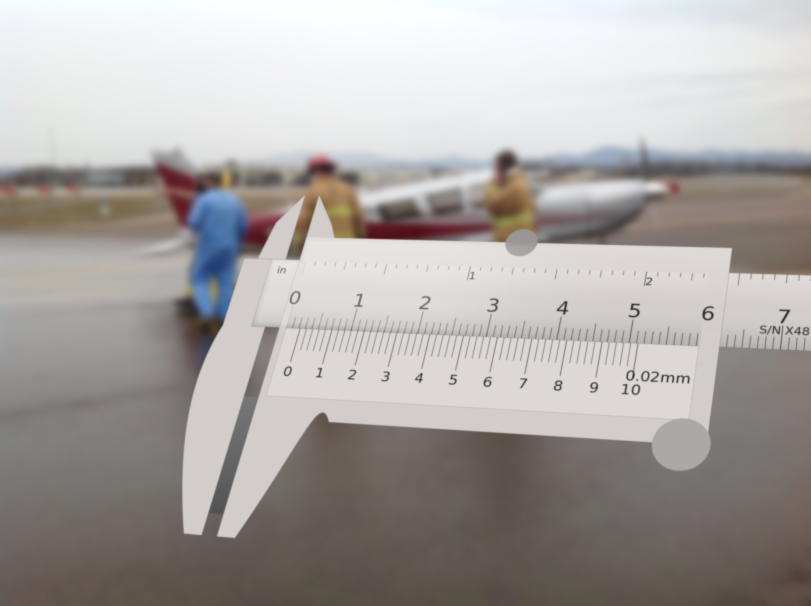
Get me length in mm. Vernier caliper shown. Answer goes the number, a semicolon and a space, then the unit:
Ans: 2.2; mm
